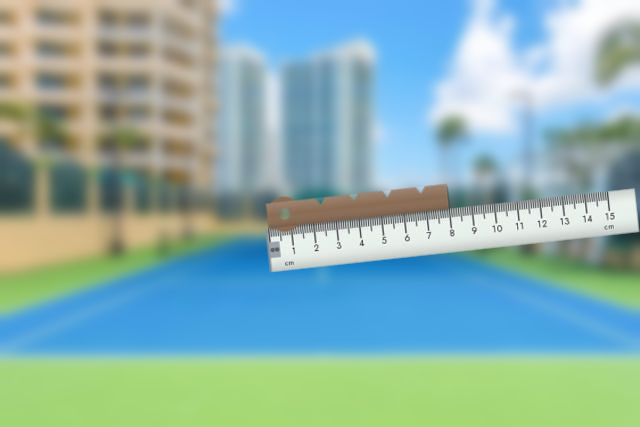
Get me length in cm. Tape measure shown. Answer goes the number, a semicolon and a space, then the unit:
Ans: 8; cm
